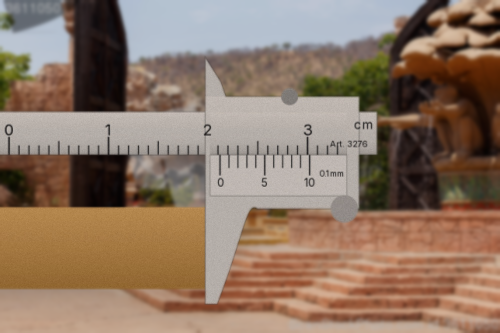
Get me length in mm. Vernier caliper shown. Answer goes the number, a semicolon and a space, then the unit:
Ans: 21.2; mm
